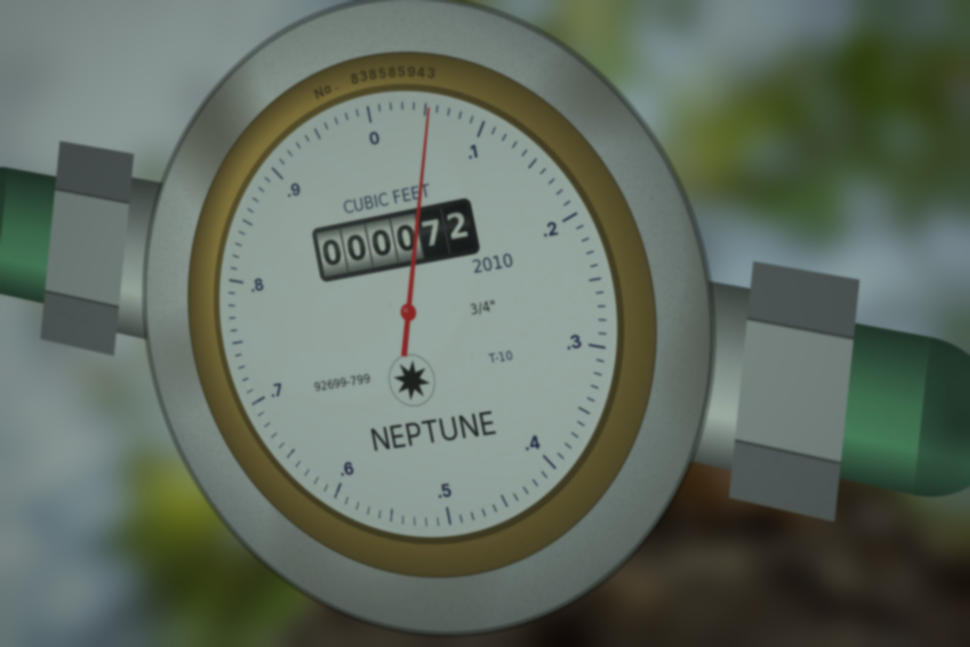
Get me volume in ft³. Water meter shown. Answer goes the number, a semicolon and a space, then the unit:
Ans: 72.05; ft³
